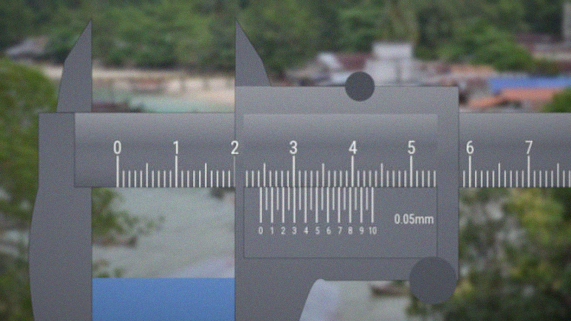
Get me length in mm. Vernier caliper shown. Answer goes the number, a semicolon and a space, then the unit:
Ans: 24.4; mm
